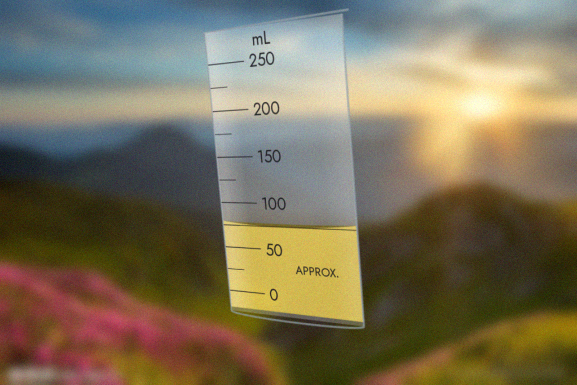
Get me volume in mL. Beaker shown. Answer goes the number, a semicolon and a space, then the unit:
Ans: 75; mL
